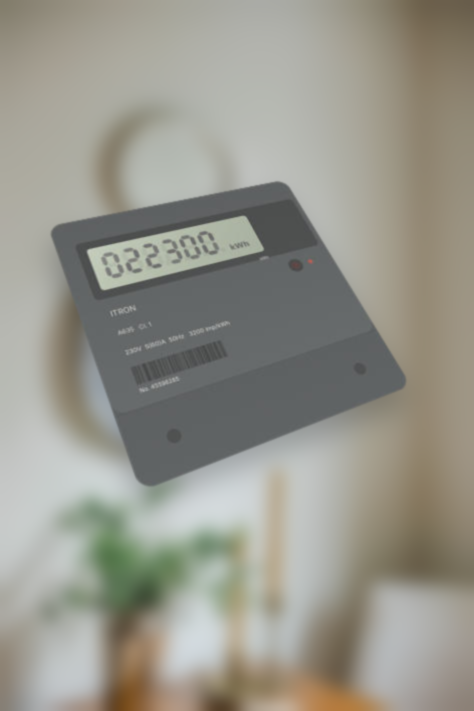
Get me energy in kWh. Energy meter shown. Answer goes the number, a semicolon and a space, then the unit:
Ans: 22300; kWh
